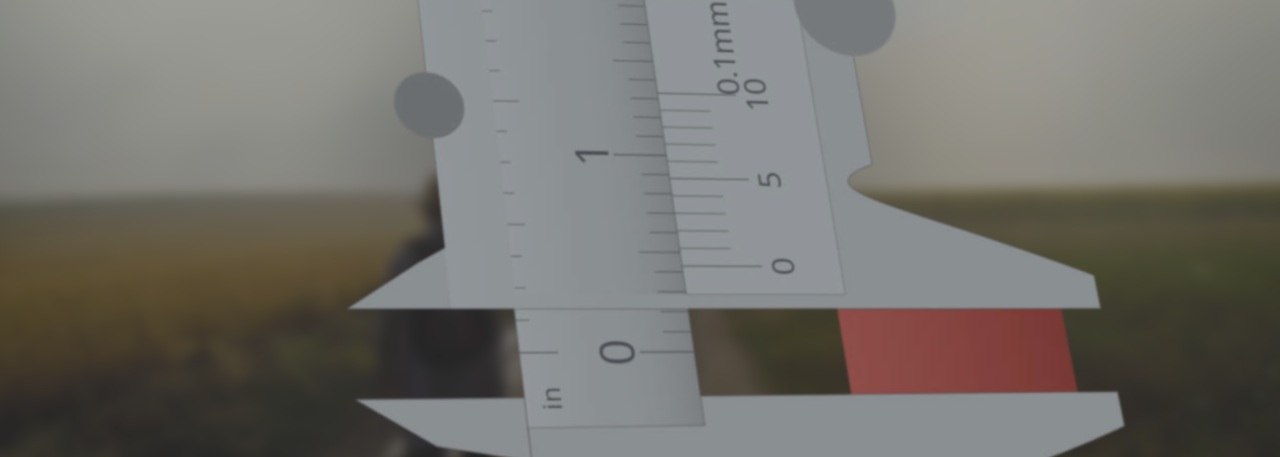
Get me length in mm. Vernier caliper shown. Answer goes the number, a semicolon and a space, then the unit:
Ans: 4.3; mm
